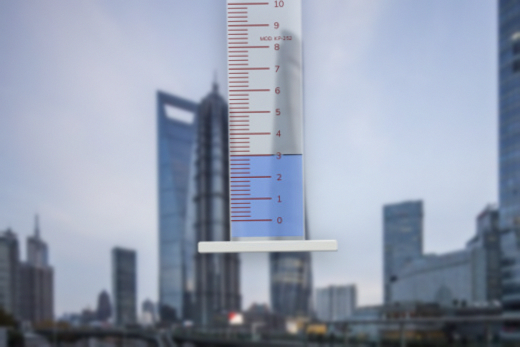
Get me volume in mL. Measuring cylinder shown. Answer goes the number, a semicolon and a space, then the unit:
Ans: 3; mL
